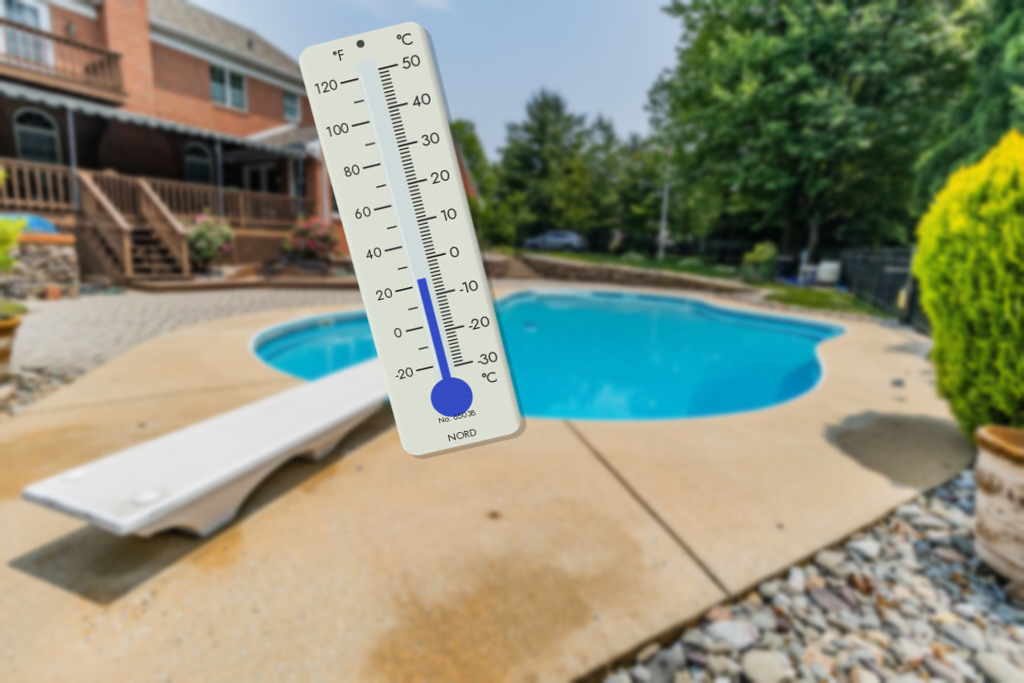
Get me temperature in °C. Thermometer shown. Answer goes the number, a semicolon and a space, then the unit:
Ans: -5; °C
